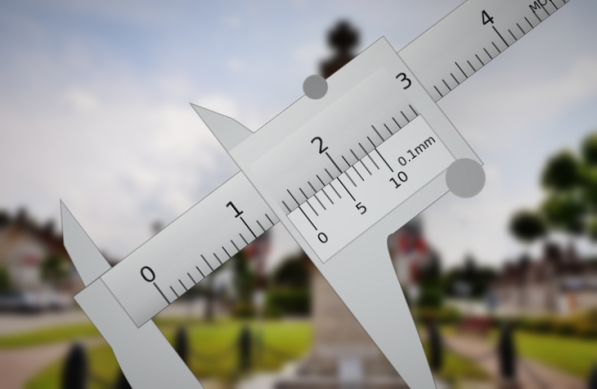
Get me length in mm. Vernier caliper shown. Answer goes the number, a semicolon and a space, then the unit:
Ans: 14.9; mm
